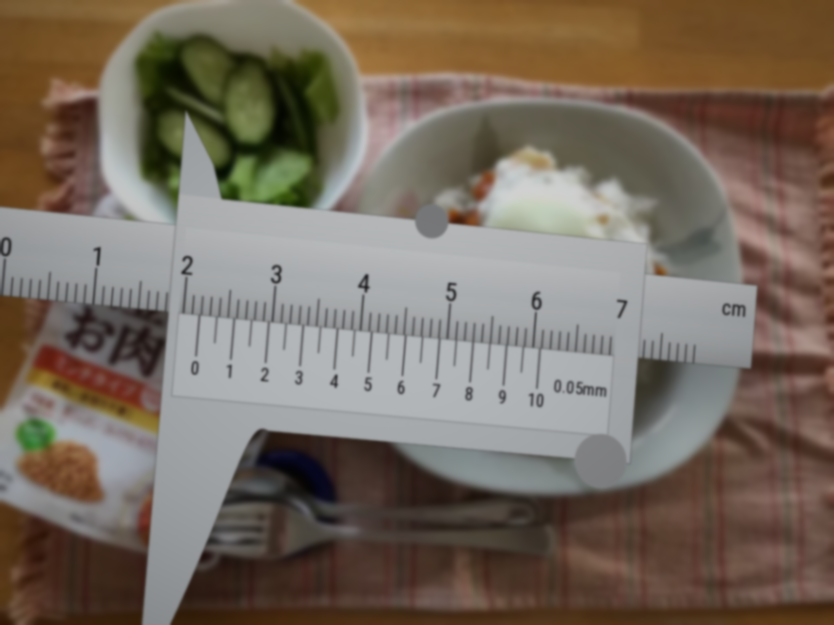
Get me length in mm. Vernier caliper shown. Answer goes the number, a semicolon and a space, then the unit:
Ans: 21.8; mm
